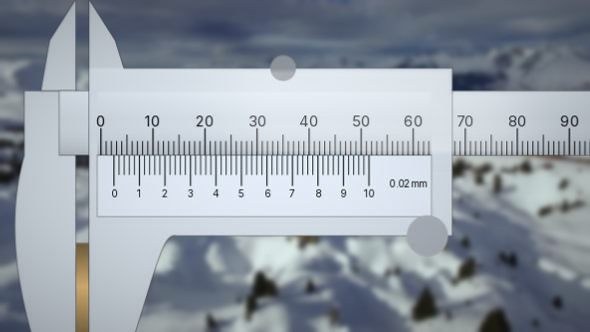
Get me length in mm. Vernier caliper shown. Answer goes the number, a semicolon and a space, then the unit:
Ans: 2.5; mm
